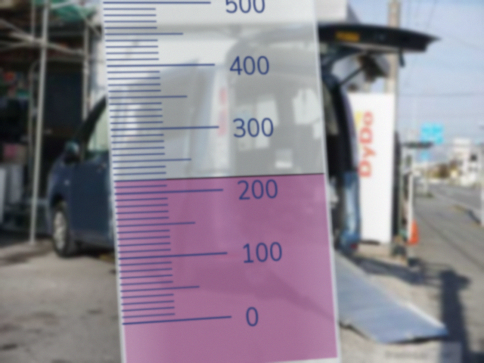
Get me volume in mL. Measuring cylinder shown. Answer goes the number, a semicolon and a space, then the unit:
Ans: 220; mL
